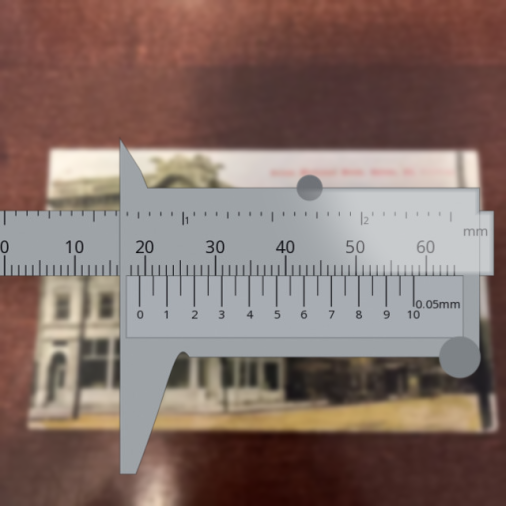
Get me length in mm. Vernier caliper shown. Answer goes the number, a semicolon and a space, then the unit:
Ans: 19.2; mm
